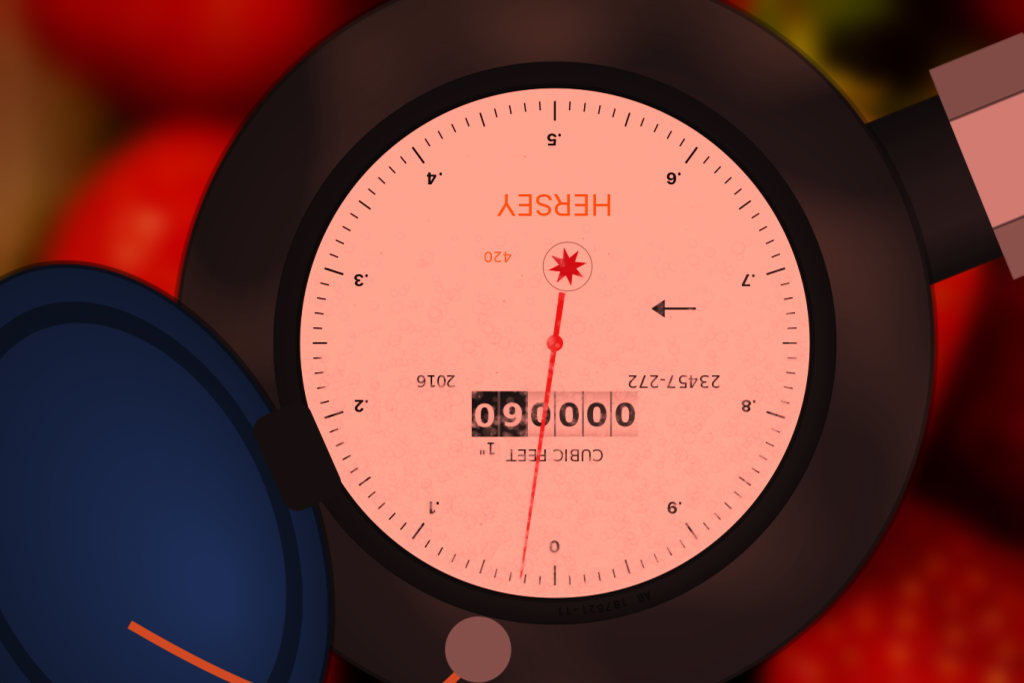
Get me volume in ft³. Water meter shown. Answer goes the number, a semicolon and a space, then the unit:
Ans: 60.02; ft³
